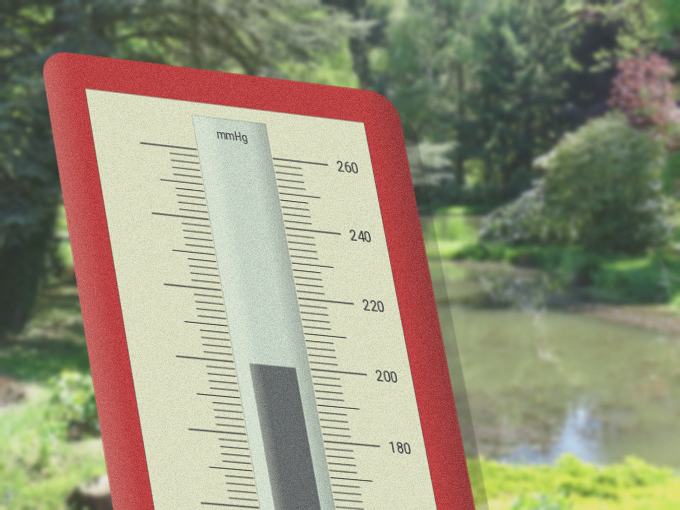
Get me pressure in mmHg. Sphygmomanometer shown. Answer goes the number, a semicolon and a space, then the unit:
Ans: 200; mmHg
